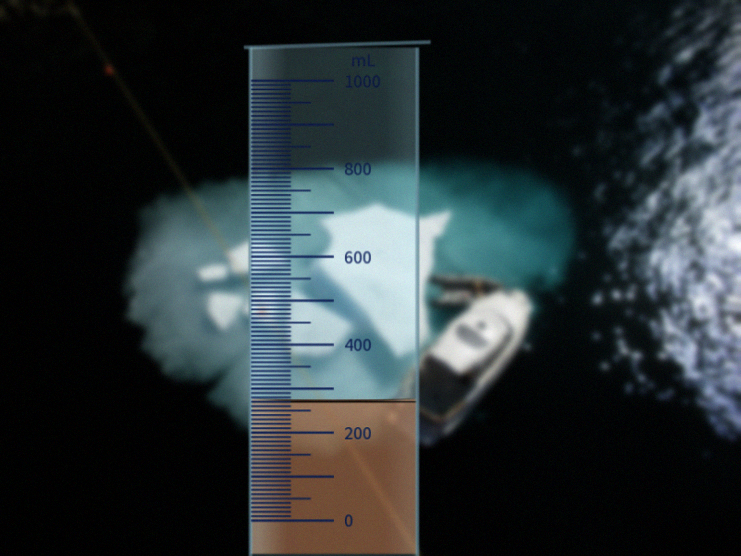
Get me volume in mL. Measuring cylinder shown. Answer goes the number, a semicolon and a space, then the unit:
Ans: 270; mL
